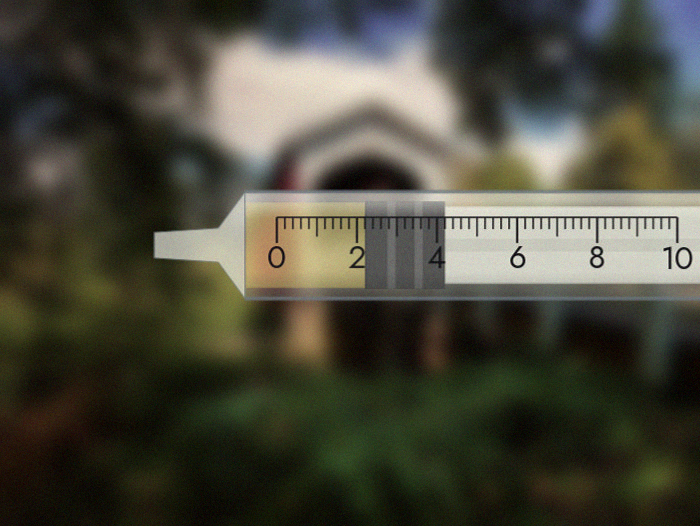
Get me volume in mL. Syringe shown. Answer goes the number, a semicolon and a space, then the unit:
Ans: 2.2; mL
